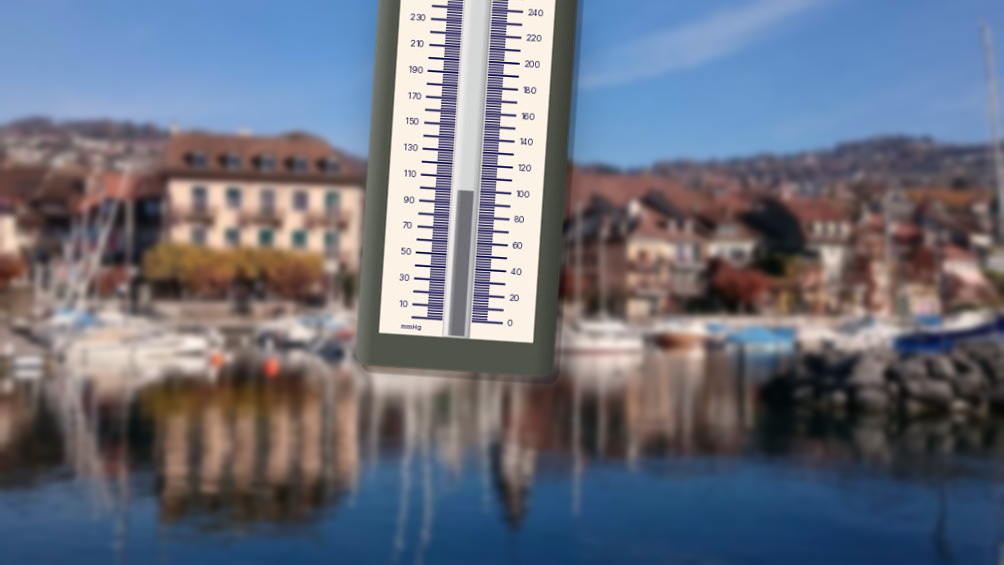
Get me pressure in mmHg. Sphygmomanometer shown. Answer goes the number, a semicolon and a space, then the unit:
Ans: 100; mmHg
